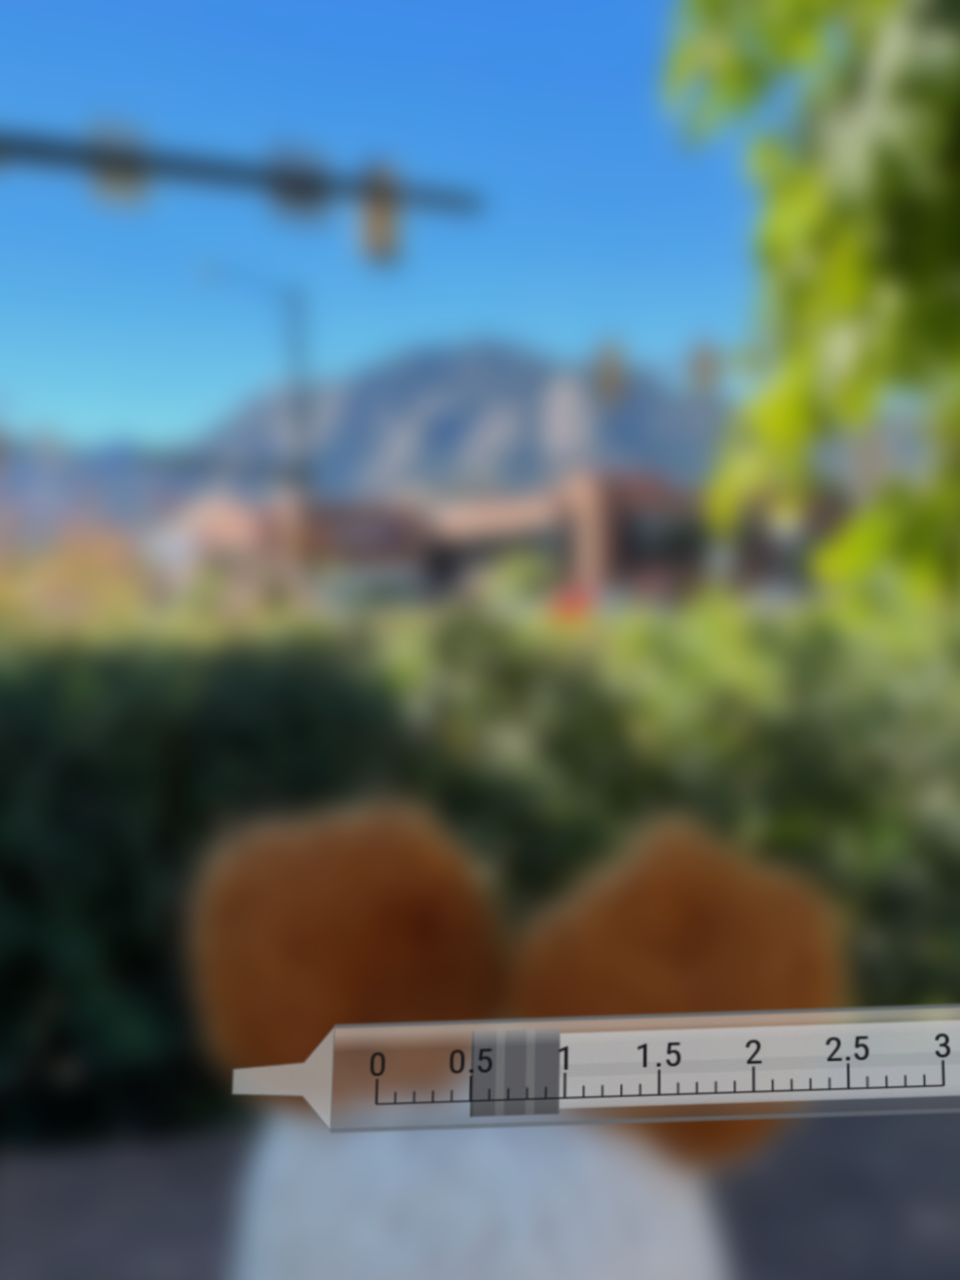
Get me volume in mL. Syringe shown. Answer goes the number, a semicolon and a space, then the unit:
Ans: 0.5; mL
